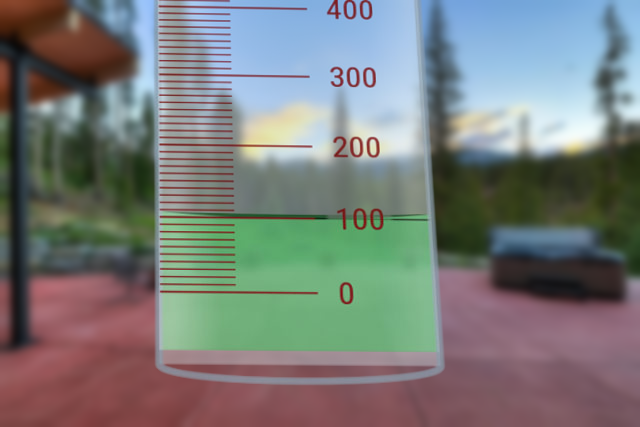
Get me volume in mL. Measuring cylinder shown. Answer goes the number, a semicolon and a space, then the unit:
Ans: 100; mL
